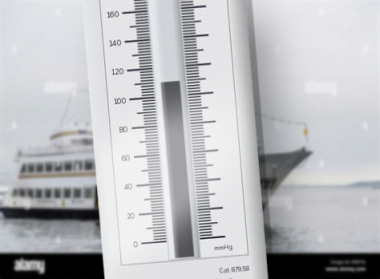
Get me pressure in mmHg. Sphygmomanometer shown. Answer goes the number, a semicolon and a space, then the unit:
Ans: 110; mmHg
